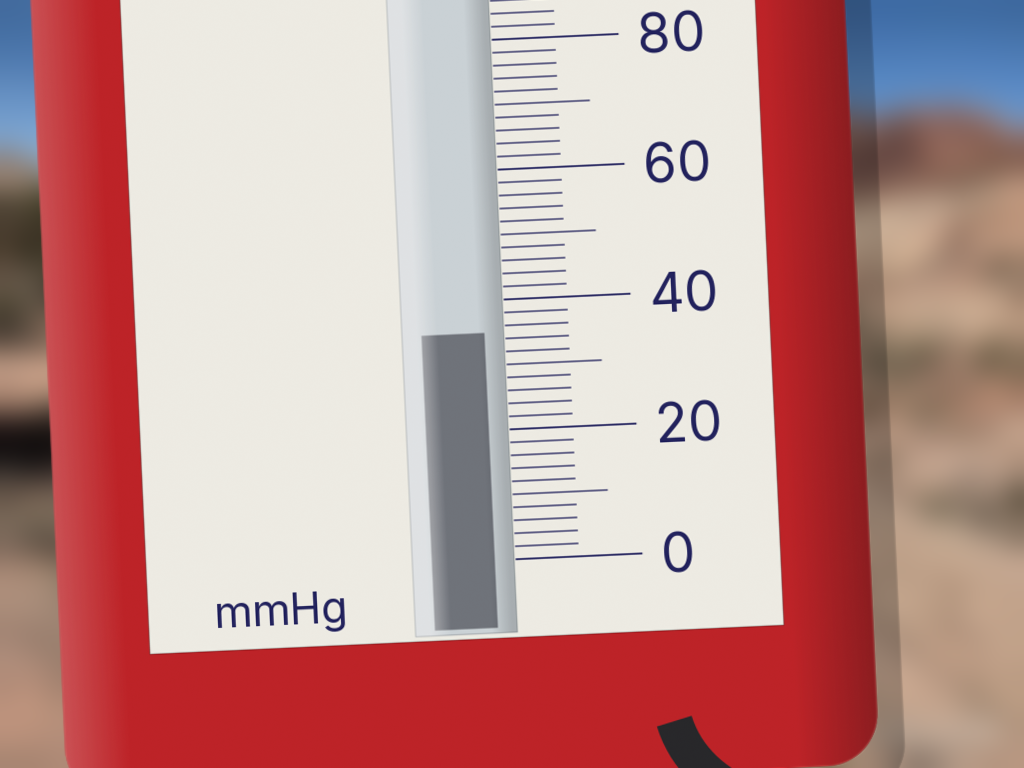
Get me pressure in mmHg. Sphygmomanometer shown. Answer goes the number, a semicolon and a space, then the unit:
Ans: 35; mmHg
